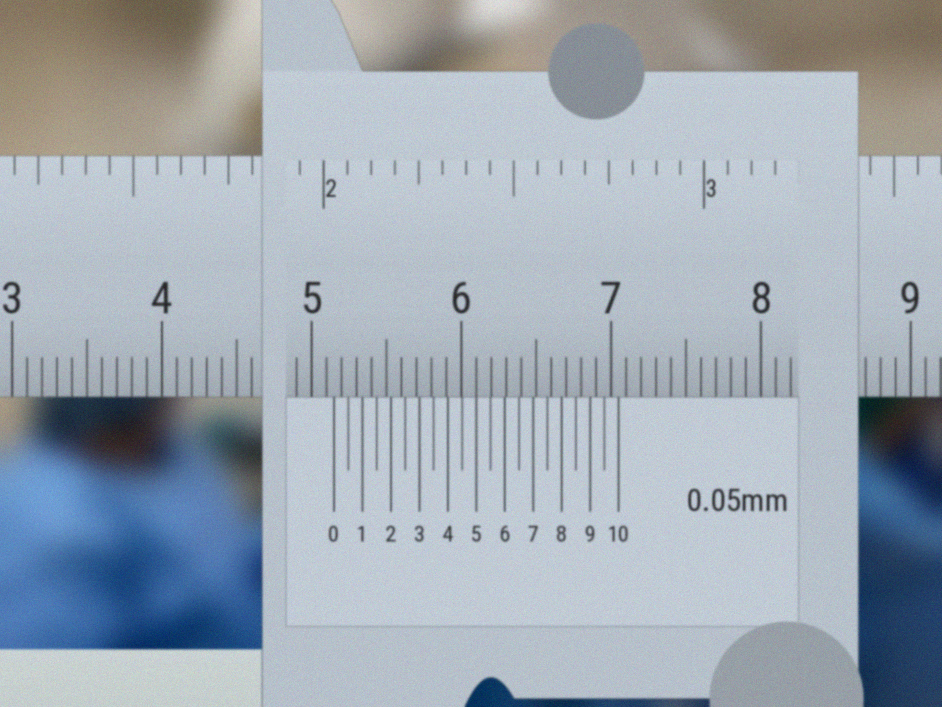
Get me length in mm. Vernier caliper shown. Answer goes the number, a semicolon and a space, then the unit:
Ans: 51.5; mm
